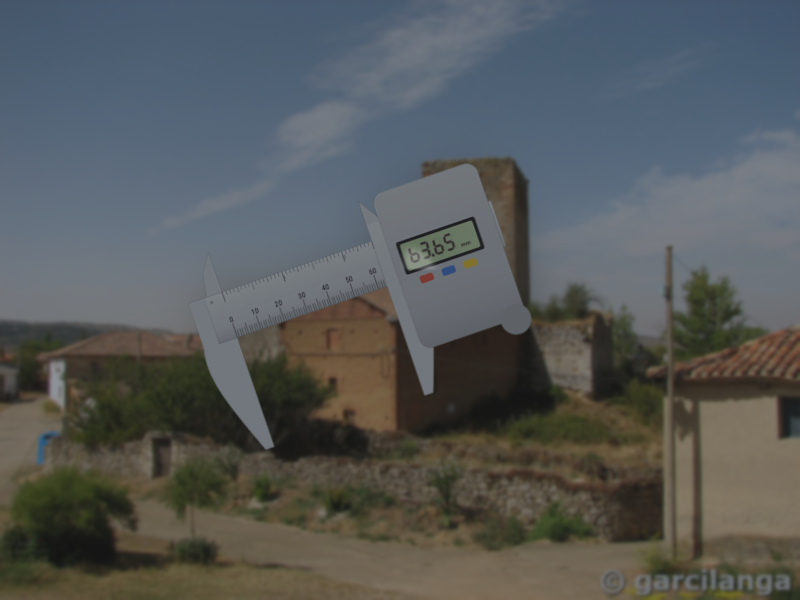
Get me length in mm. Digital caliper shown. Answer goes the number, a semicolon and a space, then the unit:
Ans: 63.65; mm
